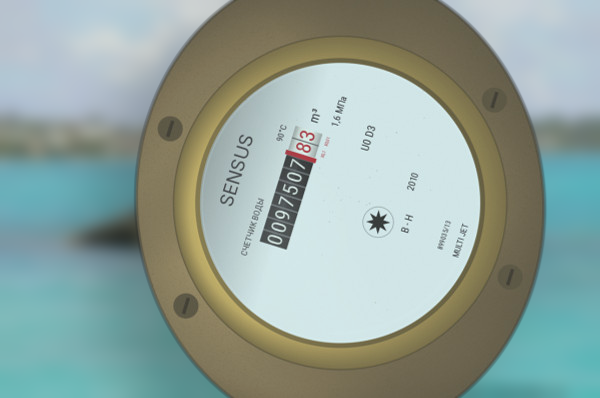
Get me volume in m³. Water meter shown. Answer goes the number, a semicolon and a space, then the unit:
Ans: 97507.83; m³
